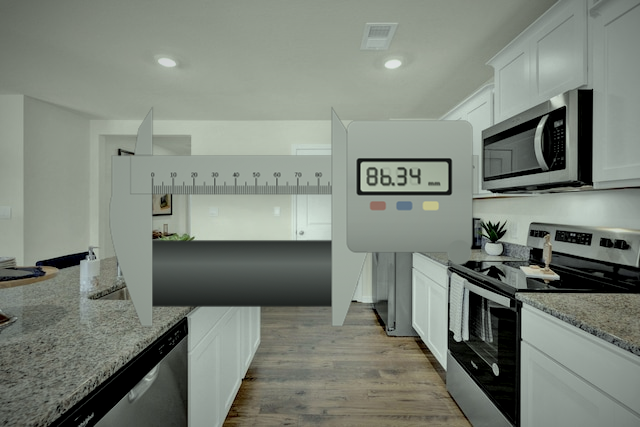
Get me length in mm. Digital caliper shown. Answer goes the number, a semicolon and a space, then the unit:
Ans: 86.34; mm
